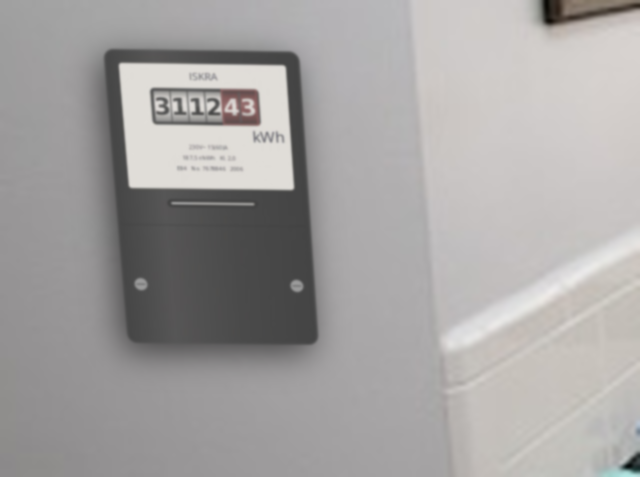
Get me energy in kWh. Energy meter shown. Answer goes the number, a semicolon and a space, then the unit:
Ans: 3112.43; kWh
